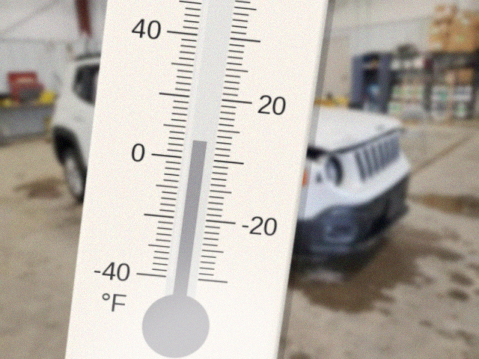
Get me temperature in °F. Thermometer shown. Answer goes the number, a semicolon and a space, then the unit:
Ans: 6; °F
